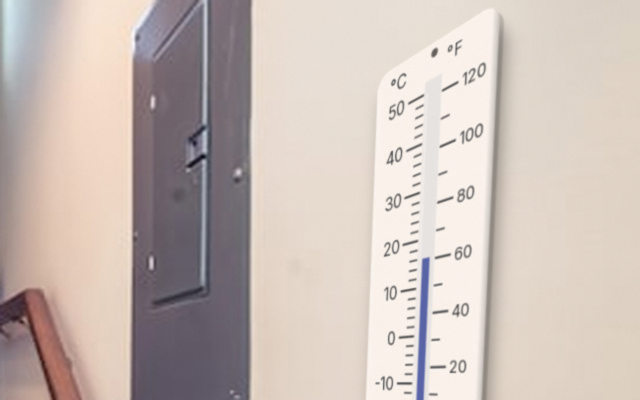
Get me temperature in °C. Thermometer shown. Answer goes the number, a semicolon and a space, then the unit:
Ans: 16; °C
